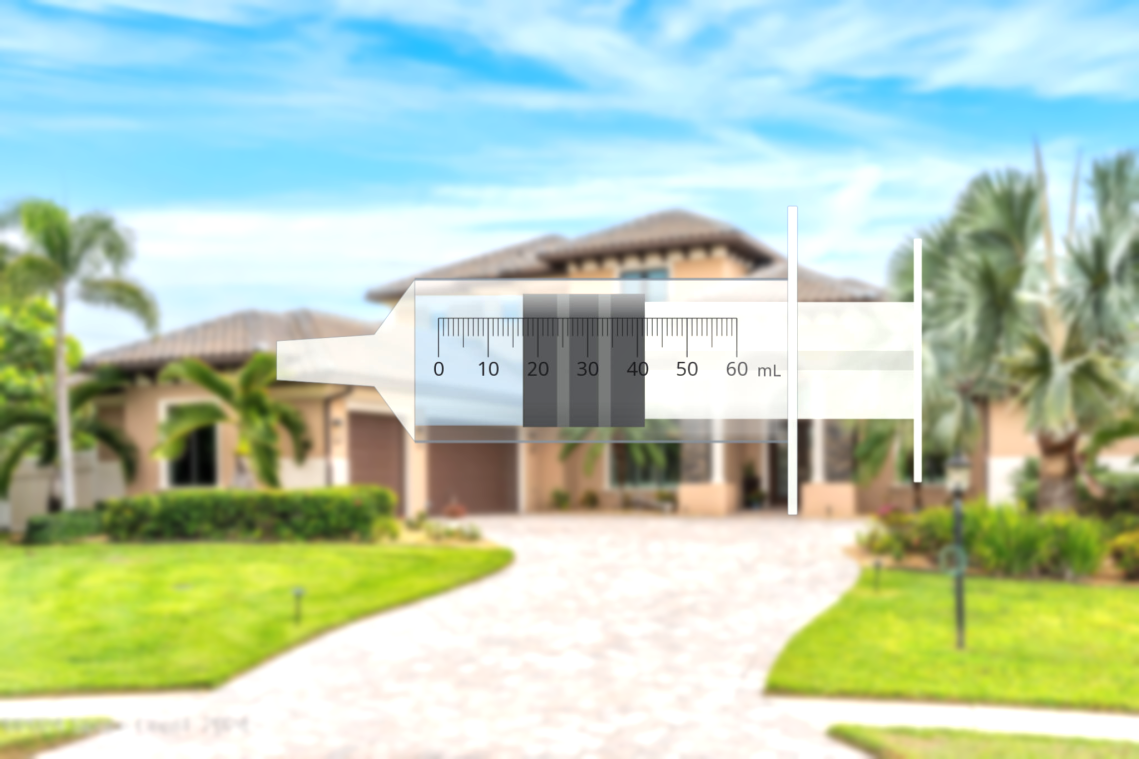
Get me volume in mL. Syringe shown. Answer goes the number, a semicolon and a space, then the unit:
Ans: 17; mL
